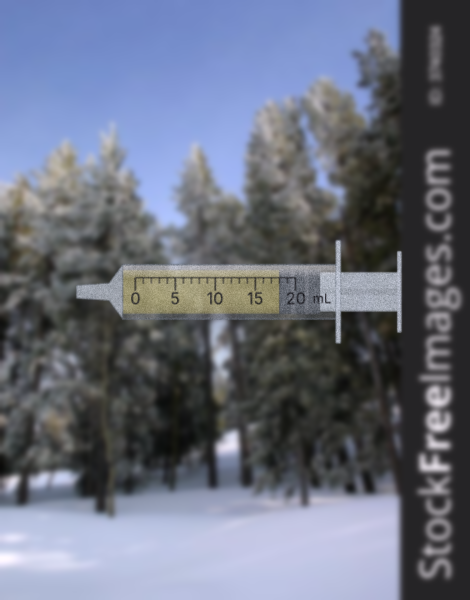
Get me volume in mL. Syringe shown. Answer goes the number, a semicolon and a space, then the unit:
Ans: 18; mL
